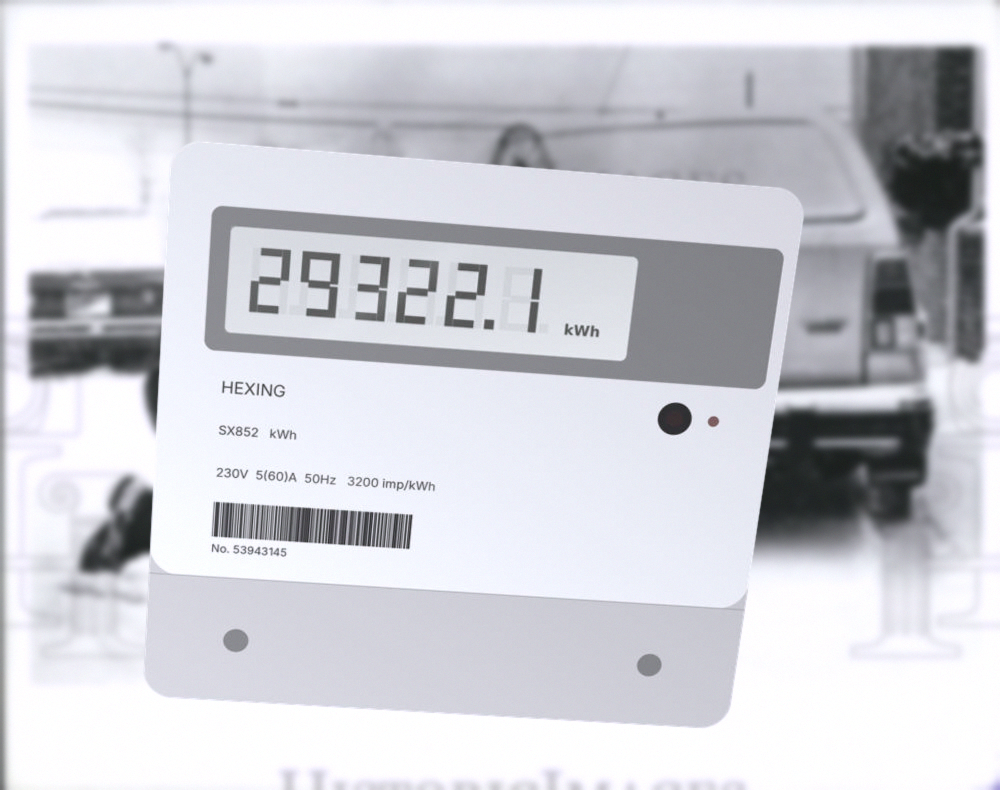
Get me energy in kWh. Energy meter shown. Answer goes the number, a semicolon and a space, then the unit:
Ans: 29322.1; kWh
